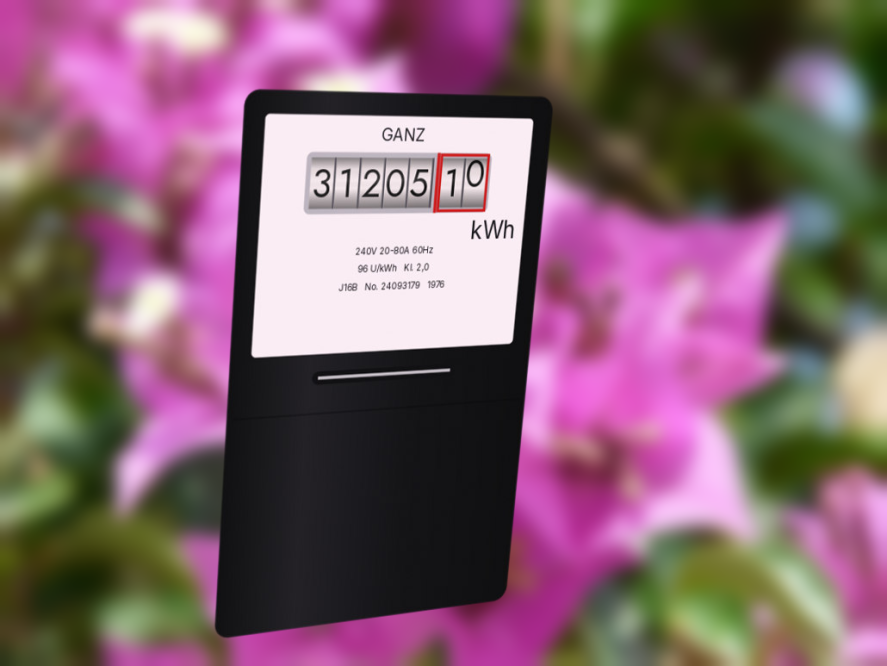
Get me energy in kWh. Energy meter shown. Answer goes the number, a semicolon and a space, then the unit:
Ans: 31205.10; kWh
